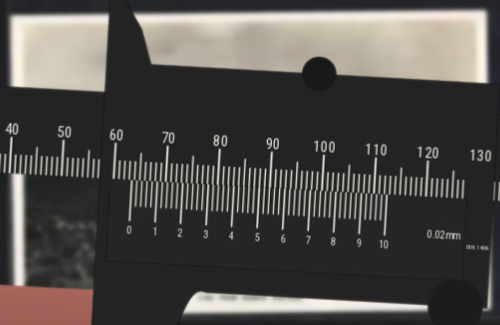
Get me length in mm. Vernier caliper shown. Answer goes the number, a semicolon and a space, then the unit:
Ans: 63.5; mm
